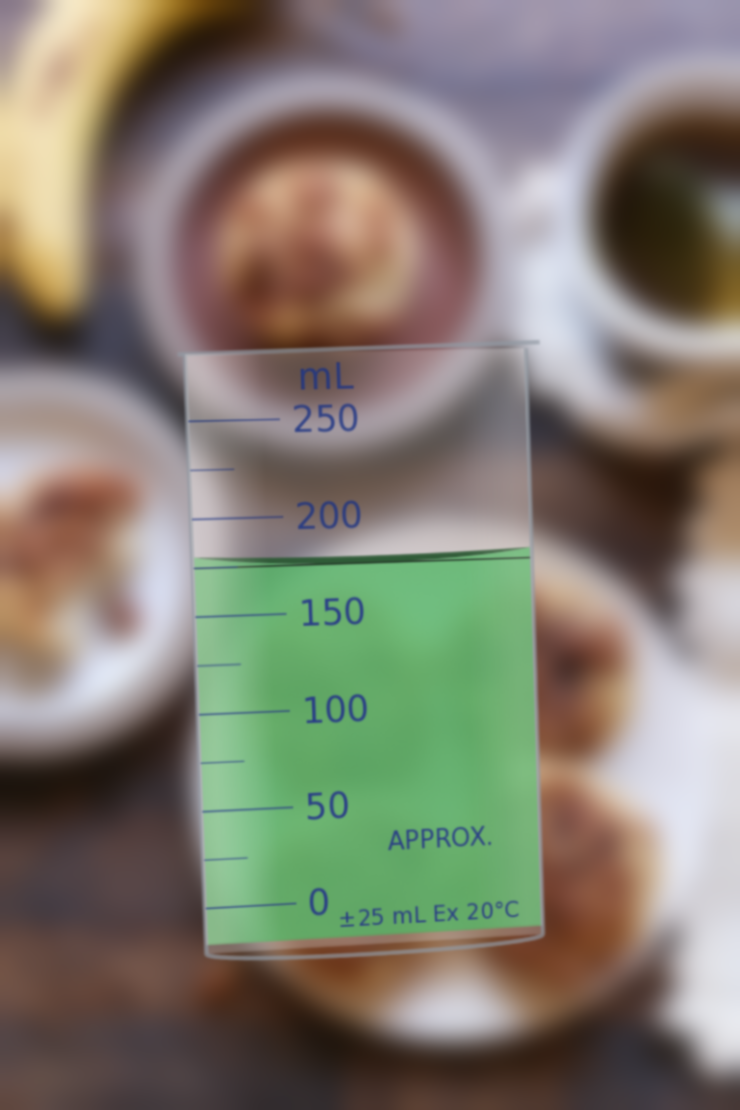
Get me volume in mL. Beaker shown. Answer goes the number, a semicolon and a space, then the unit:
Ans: 175; mL
